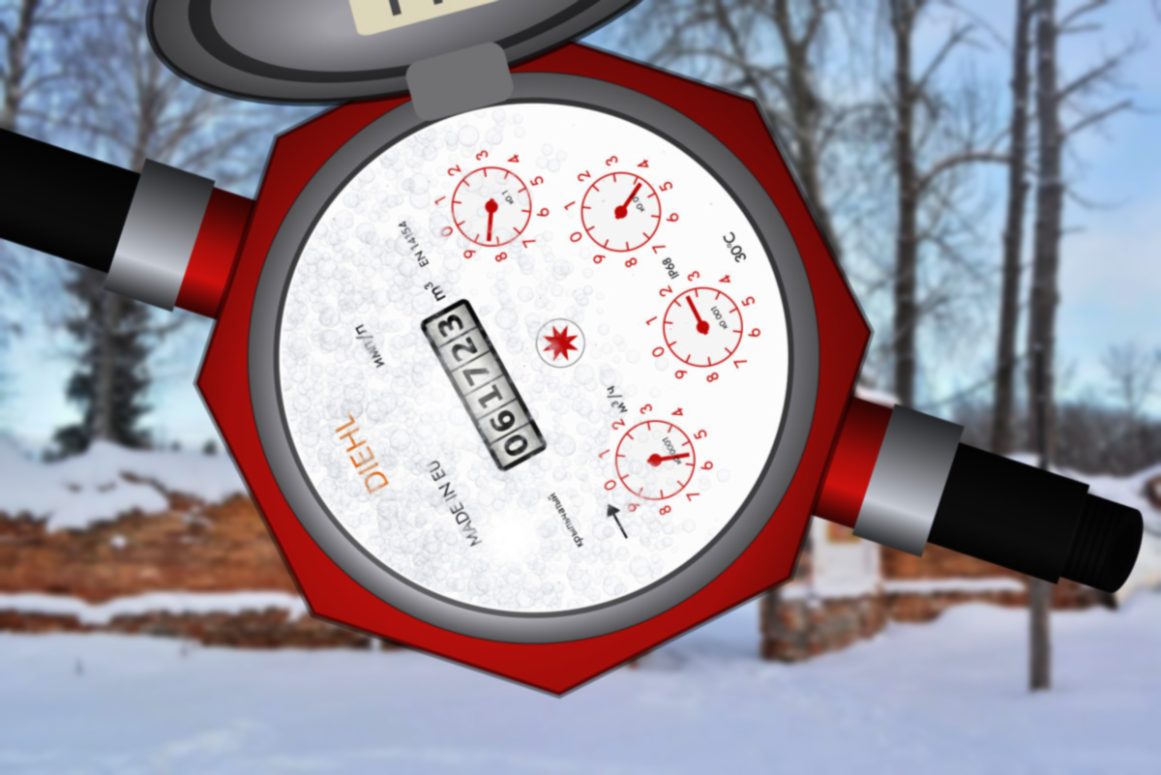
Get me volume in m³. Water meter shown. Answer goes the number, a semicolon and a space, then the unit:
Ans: 61723.8425; m³
